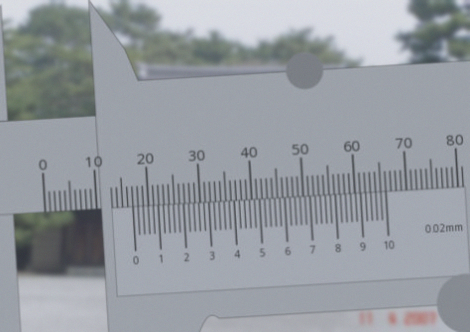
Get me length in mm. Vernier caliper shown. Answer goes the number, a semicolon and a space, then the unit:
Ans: 17.0; mm
